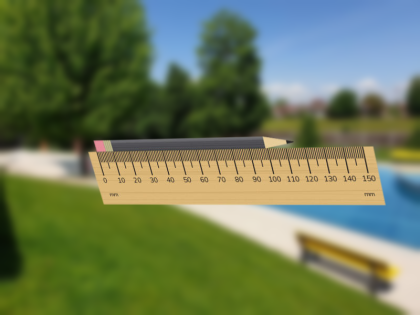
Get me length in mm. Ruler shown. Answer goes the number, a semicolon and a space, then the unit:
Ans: 115; mm
